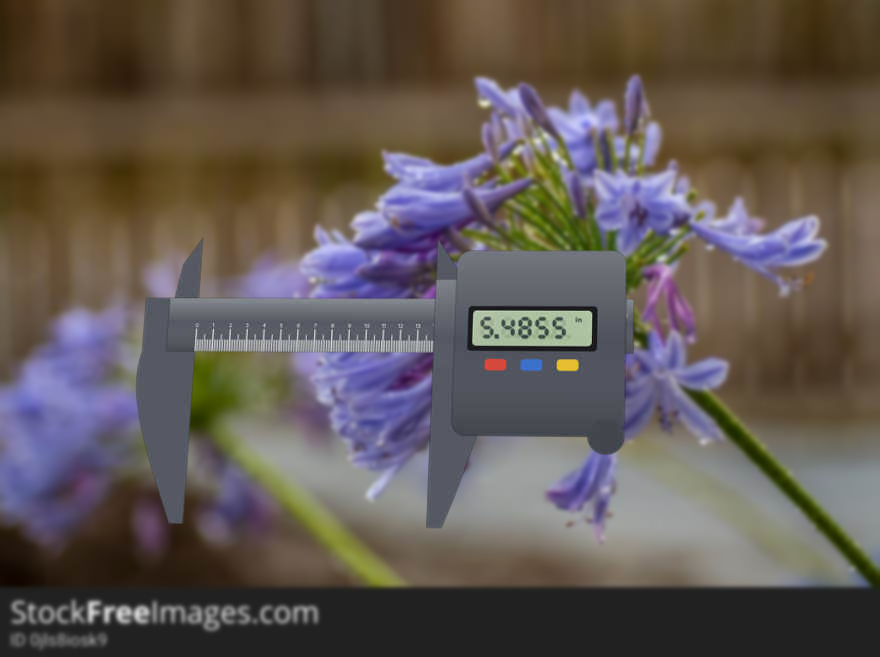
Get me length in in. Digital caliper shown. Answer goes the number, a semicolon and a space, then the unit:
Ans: 5.4855; in
